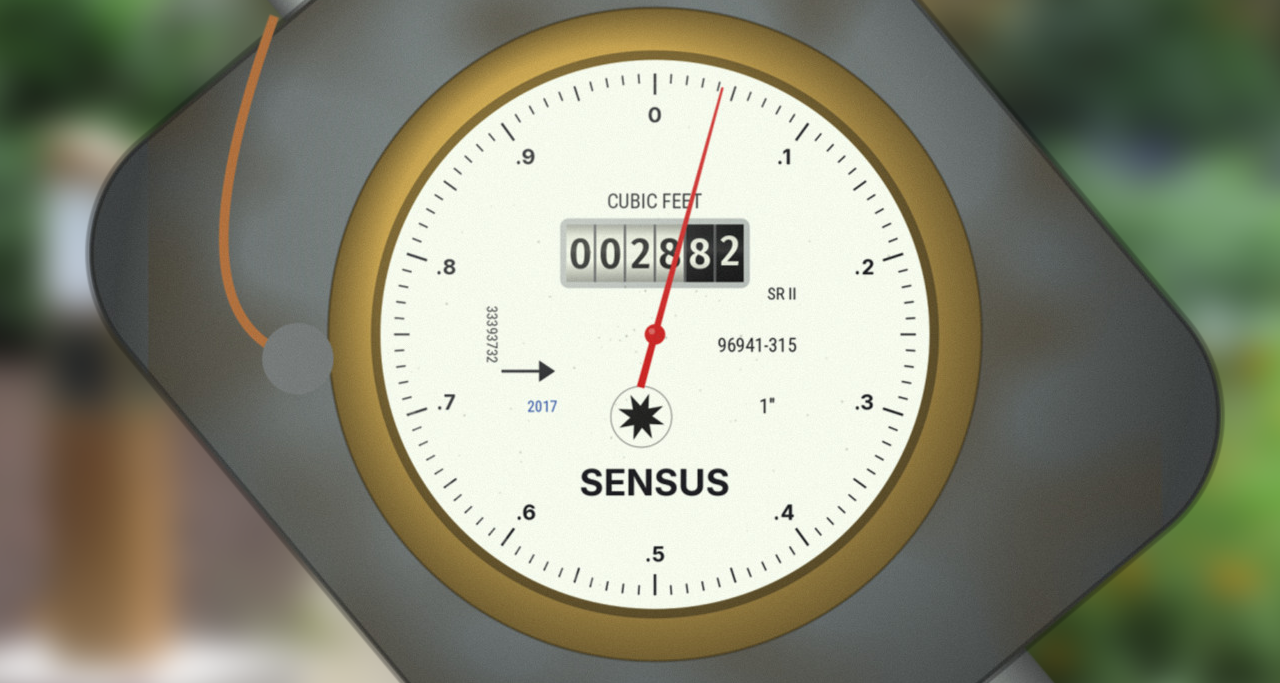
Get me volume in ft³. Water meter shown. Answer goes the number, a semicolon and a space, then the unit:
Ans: 2882.04; ft³
